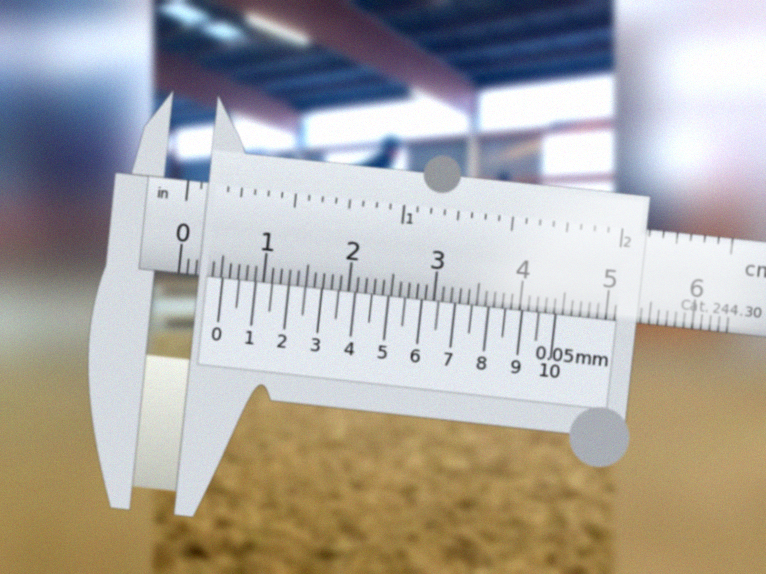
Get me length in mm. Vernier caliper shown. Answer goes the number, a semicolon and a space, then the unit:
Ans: 5.2; mm
